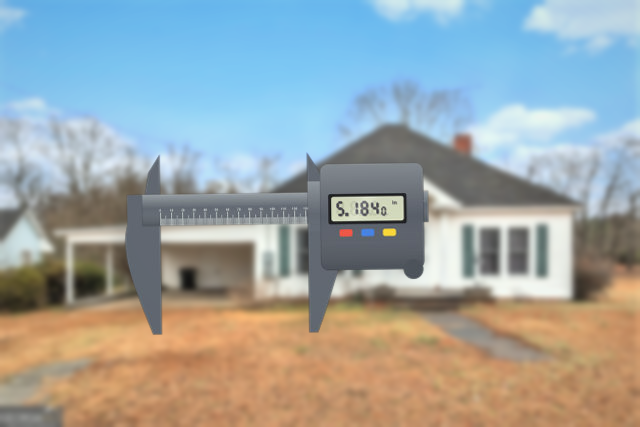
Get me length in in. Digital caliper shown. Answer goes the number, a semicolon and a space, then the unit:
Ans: 5.1840; in
